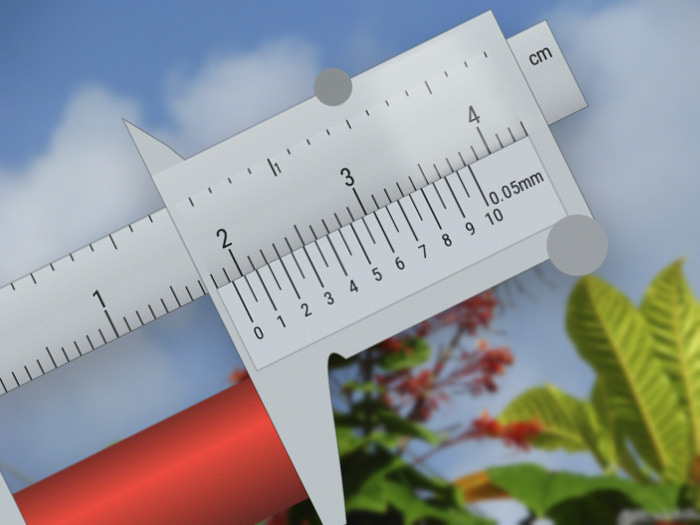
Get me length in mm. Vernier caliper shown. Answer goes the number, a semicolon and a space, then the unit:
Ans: 19.2; mm
